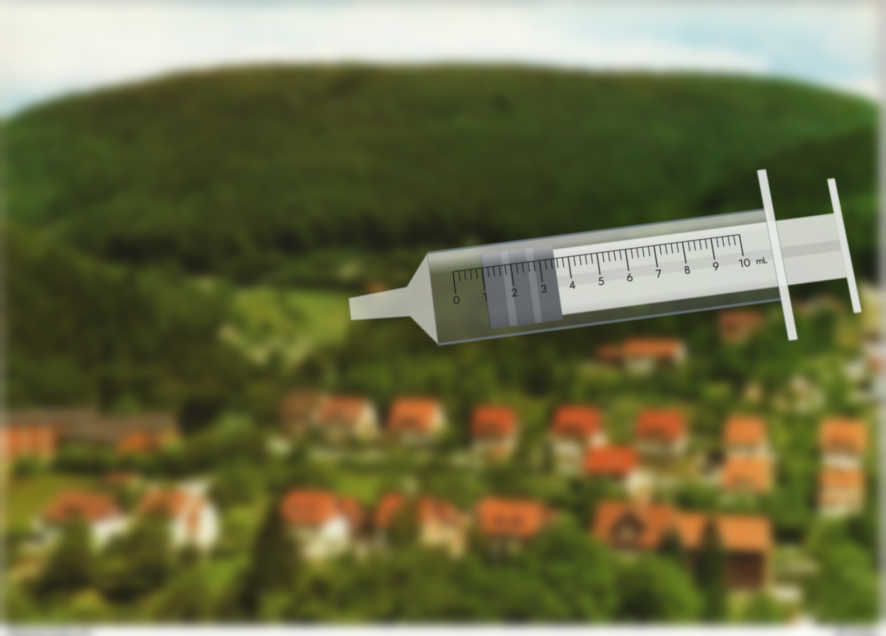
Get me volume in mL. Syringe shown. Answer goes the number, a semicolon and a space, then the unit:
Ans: 1; mL
